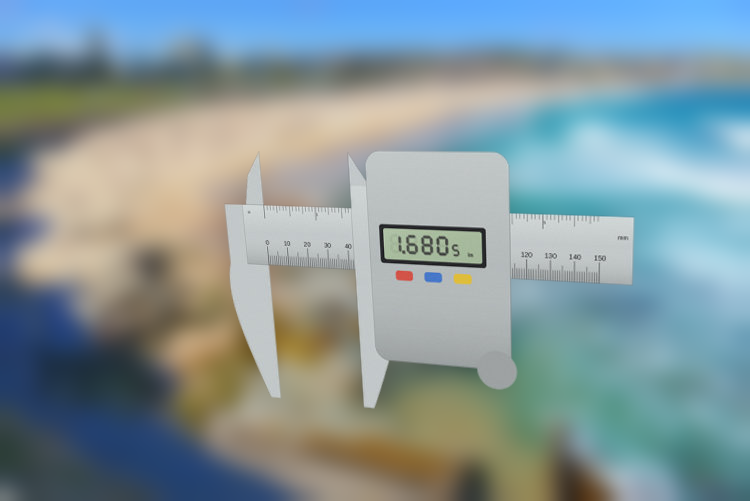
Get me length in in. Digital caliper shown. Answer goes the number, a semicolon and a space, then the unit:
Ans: 1.6805; in
